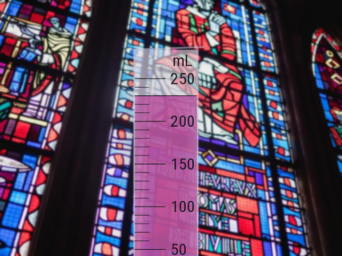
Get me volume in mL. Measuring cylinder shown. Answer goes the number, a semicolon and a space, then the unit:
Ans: 230; mL
